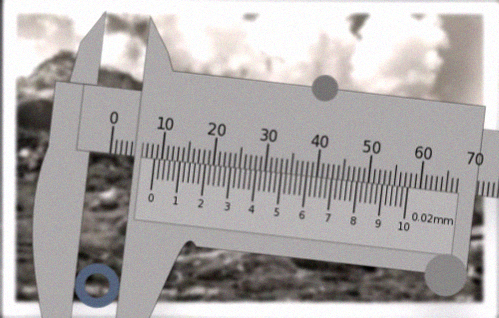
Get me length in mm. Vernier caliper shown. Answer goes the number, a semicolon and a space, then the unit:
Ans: 8.6; mm
